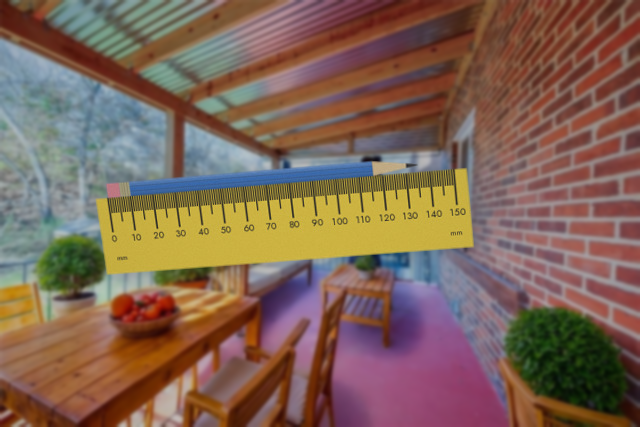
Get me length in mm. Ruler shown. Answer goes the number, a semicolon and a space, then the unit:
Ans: 135; mm
